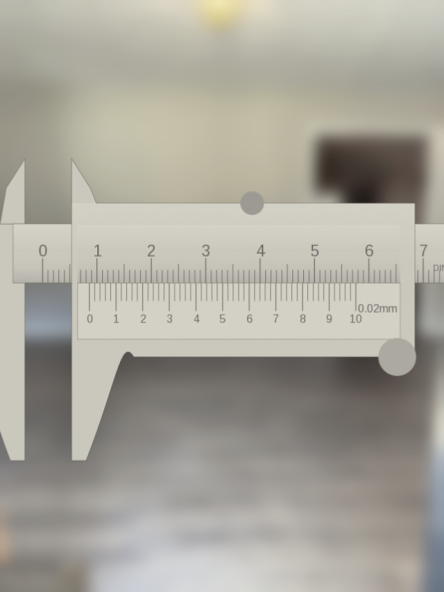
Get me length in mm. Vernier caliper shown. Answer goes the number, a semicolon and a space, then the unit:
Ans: 8.6; mm
